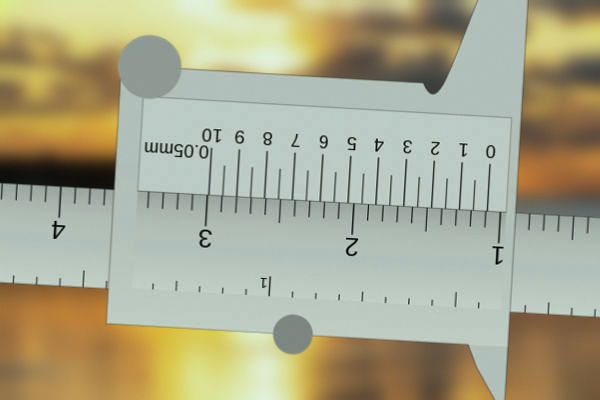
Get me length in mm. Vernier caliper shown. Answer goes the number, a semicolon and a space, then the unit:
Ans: 10.9; mm
